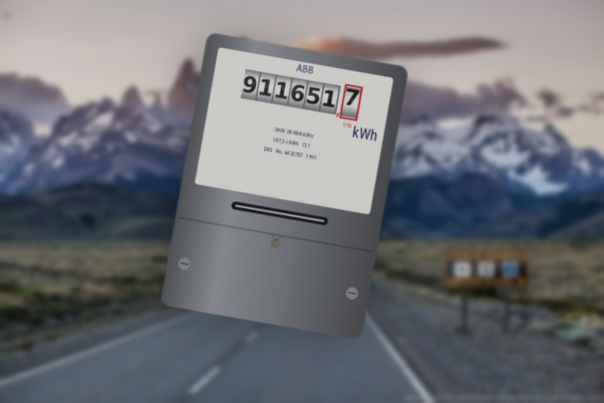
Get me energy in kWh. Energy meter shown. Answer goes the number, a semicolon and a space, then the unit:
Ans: 911651.7; kWh
